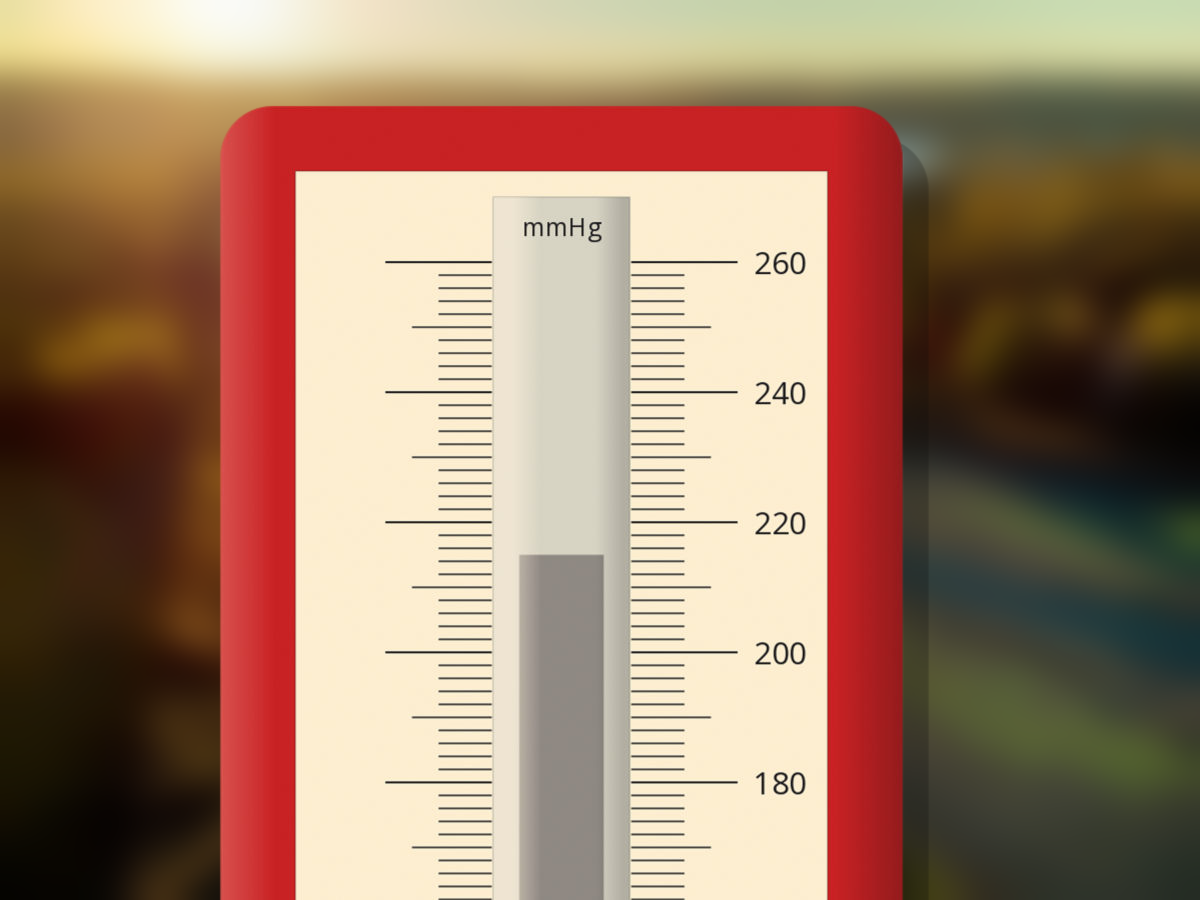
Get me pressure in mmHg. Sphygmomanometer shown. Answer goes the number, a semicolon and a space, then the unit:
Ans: 215; mmHg
